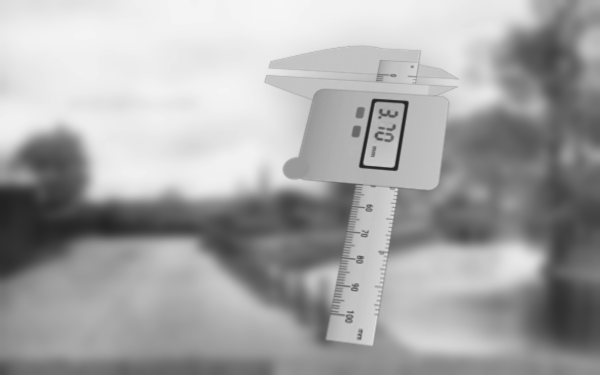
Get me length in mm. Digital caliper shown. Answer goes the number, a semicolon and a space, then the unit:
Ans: 3.70; mm
